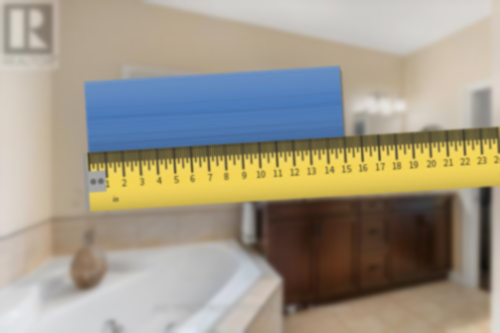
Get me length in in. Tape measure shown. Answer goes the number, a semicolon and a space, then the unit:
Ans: 15; in
